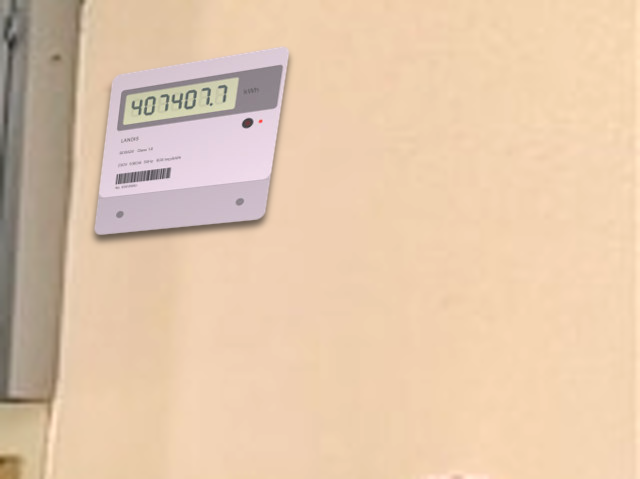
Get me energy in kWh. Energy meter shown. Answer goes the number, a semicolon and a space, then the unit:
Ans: 407407.7; kWh
